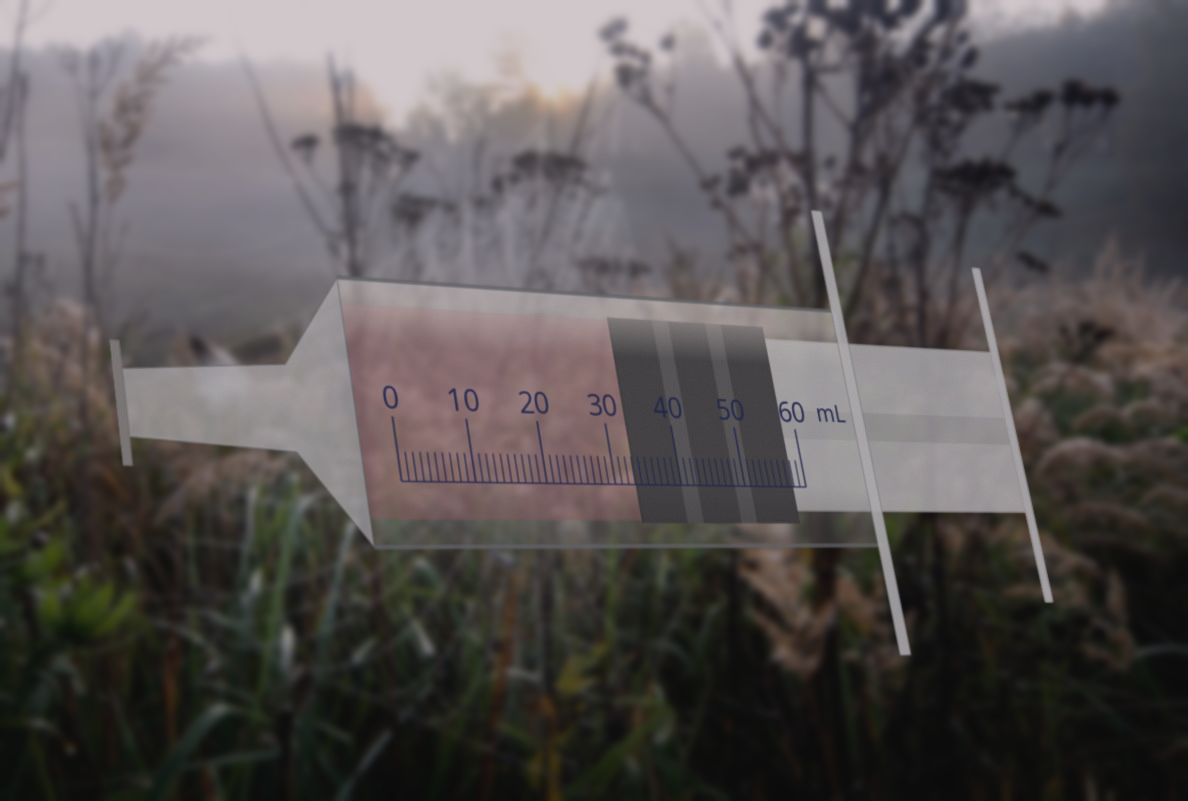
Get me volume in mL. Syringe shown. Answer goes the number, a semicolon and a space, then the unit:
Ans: 33; mL
